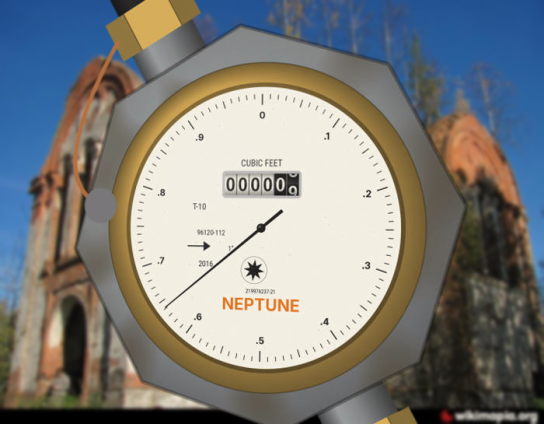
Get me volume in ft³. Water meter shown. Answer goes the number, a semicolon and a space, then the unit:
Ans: 8.64; ft³
